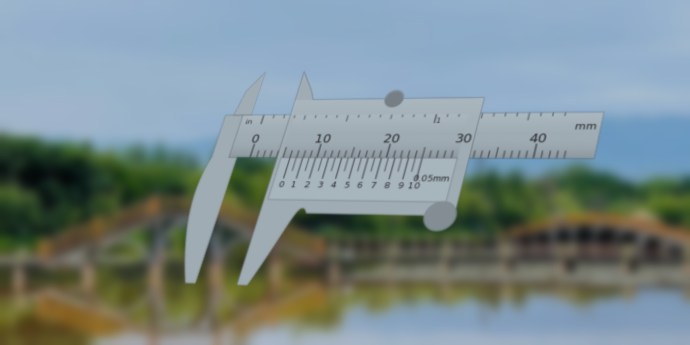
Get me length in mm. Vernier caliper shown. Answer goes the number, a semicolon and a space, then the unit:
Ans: 6.0; mm
